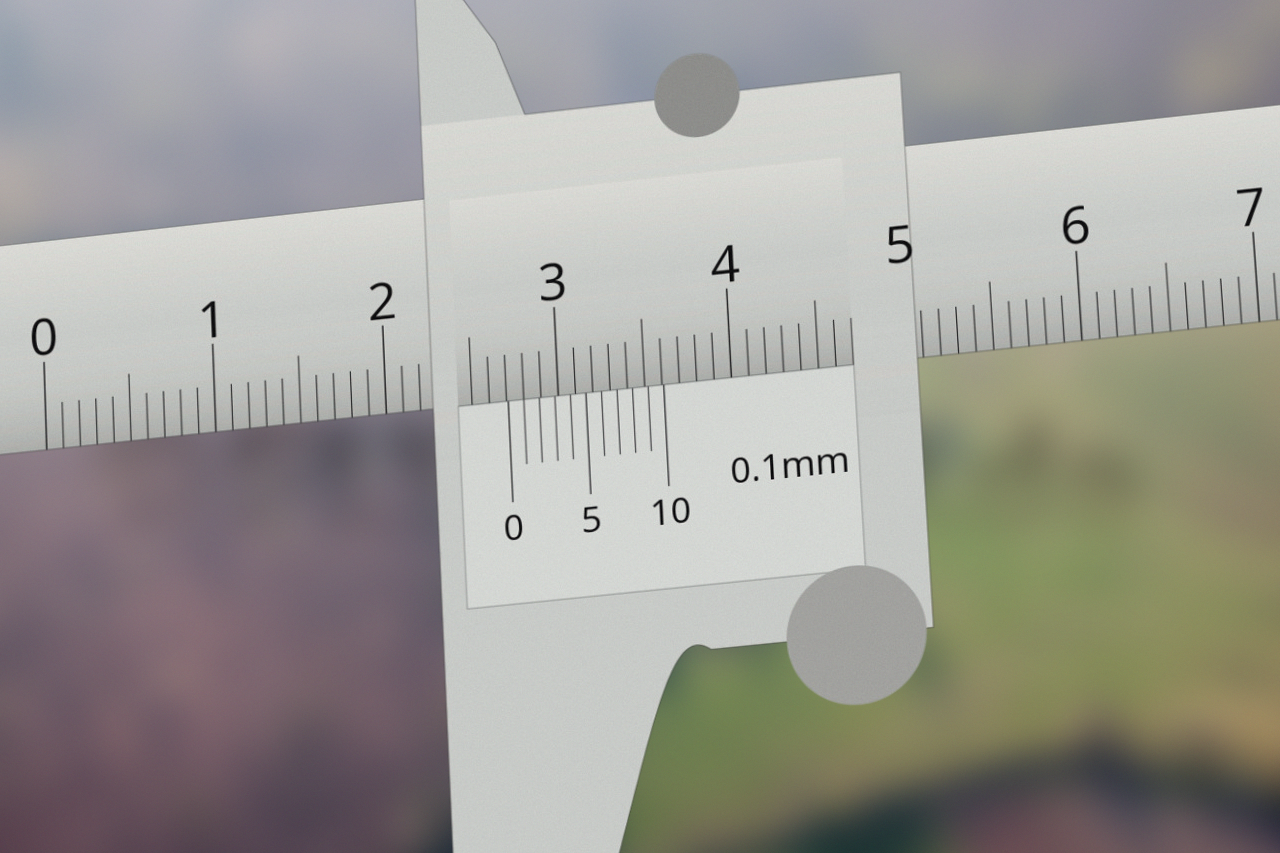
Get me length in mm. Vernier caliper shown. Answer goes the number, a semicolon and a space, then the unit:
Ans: 27.1; mm
